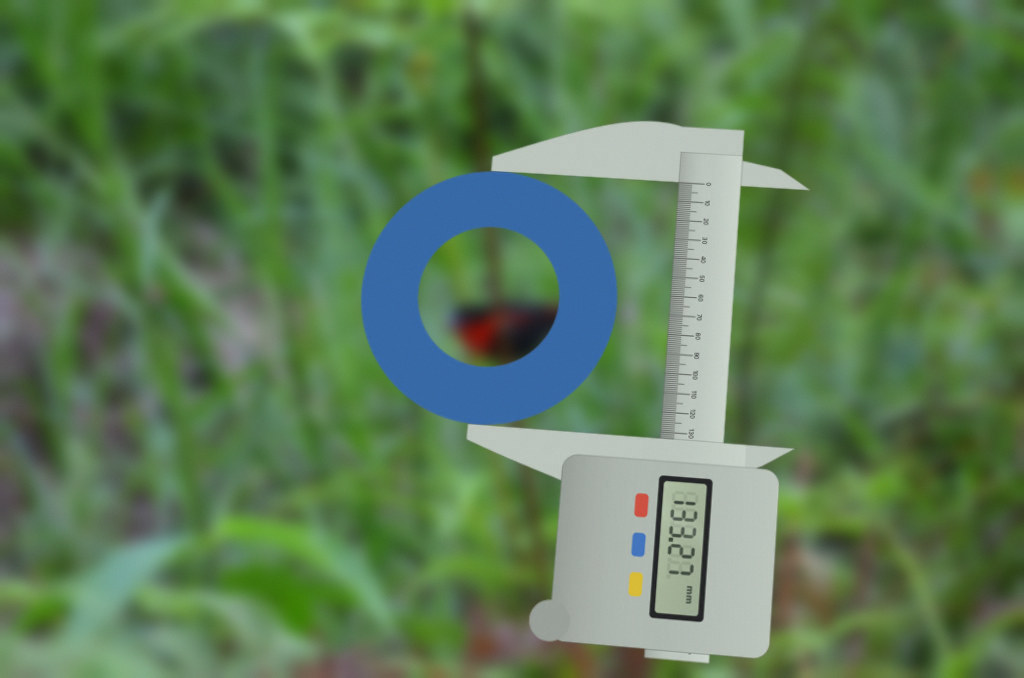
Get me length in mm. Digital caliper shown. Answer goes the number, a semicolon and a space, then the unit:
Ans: 133.27; mm
